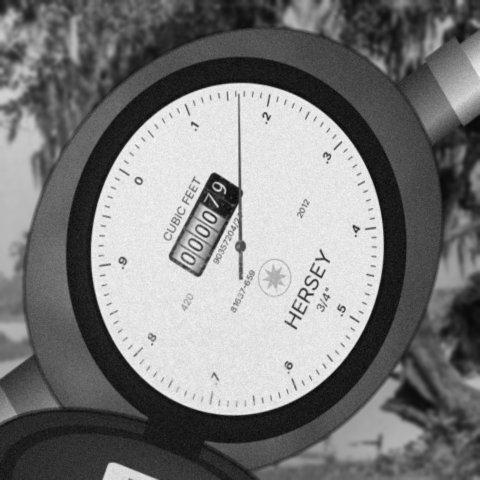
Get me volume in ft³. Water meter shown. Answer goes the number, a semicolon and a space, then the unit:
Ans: 79.16; ft³
